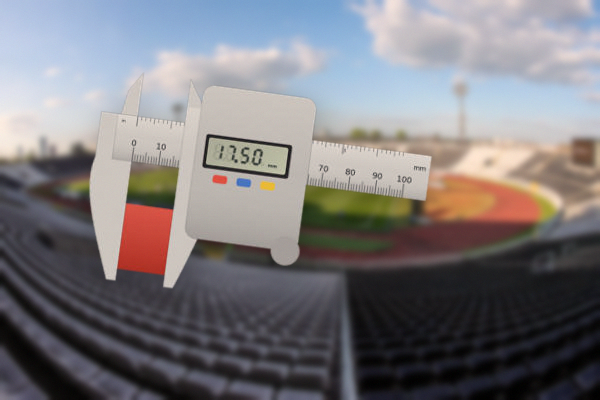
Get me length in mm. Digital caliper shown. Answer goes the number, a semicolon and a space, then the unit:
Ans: 17.50; mm
